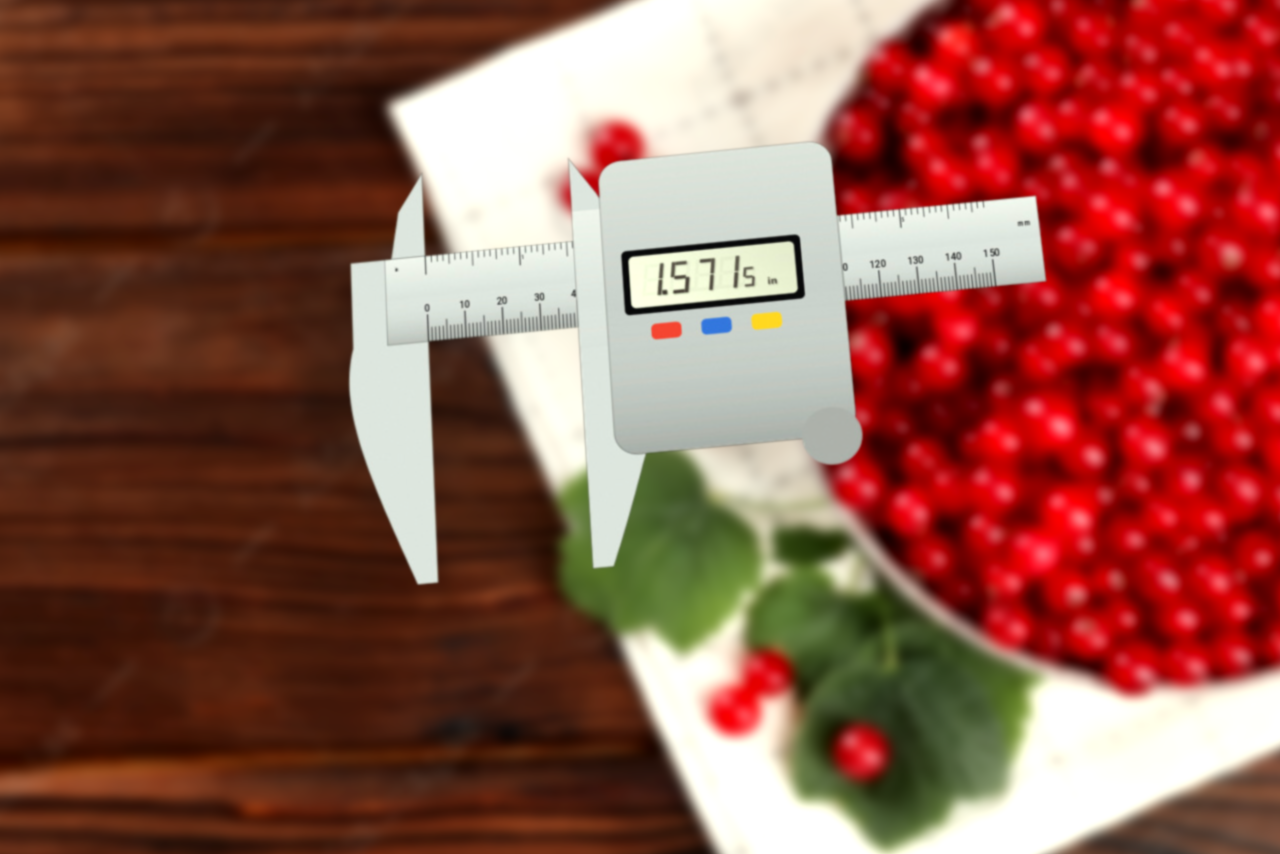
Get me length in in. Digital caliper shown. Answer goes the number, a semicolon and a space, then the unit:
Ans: 1.5715; in
